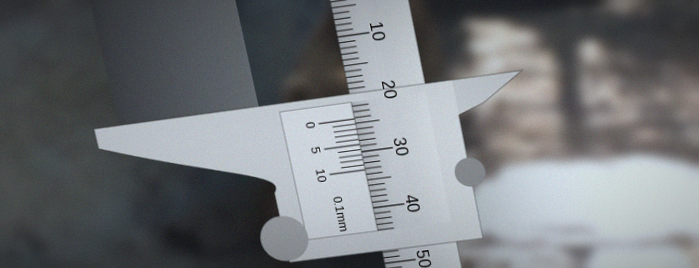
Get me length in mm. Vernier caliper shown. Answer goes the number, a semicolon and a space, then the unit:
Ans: 24.2; mm
